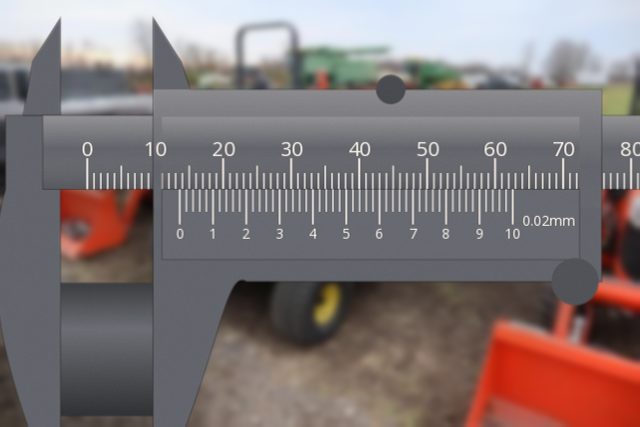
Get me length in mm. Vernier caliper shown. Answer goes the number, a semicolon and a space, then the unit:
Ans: 13.6; mm
